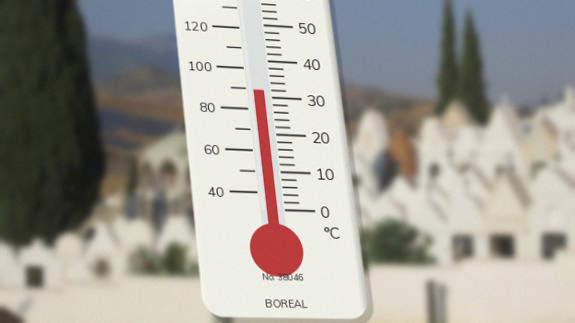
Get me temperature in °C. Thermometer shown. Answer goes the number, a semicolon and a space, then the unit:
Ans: 32; °C
